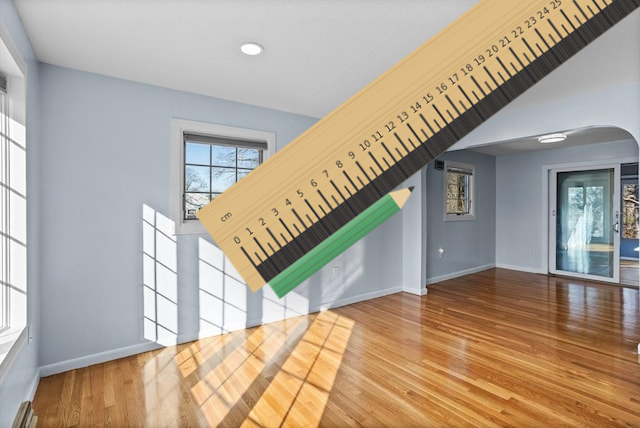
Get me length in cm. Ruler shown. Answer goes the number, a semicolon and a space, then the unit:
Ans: 11; cm
